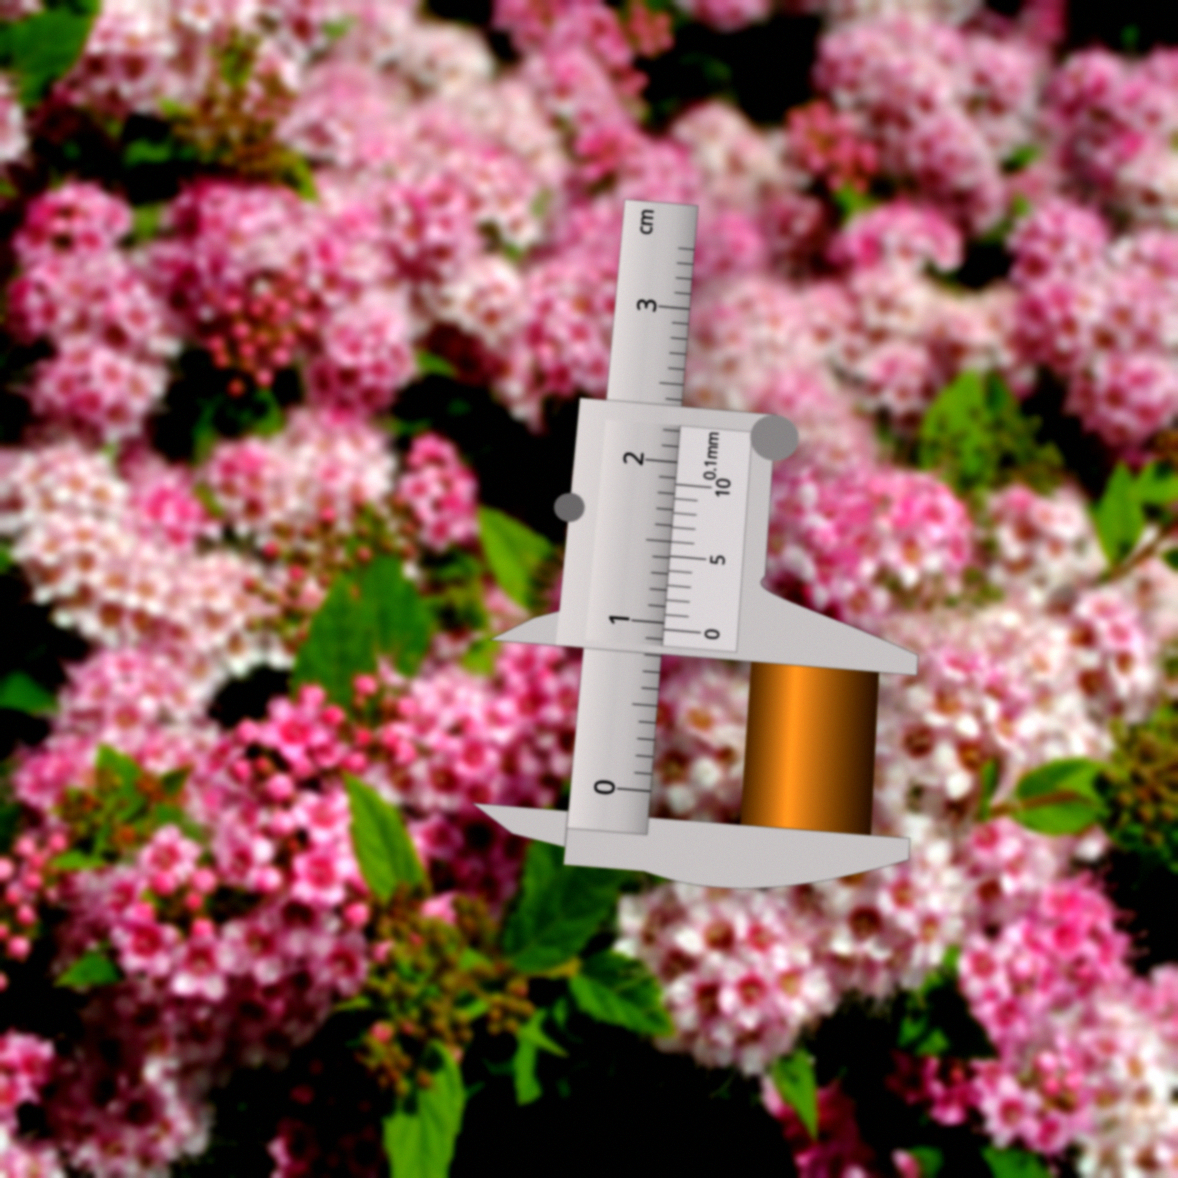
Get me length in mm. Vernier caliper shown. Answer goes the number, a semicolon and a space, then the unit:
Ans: 9.6; mm
